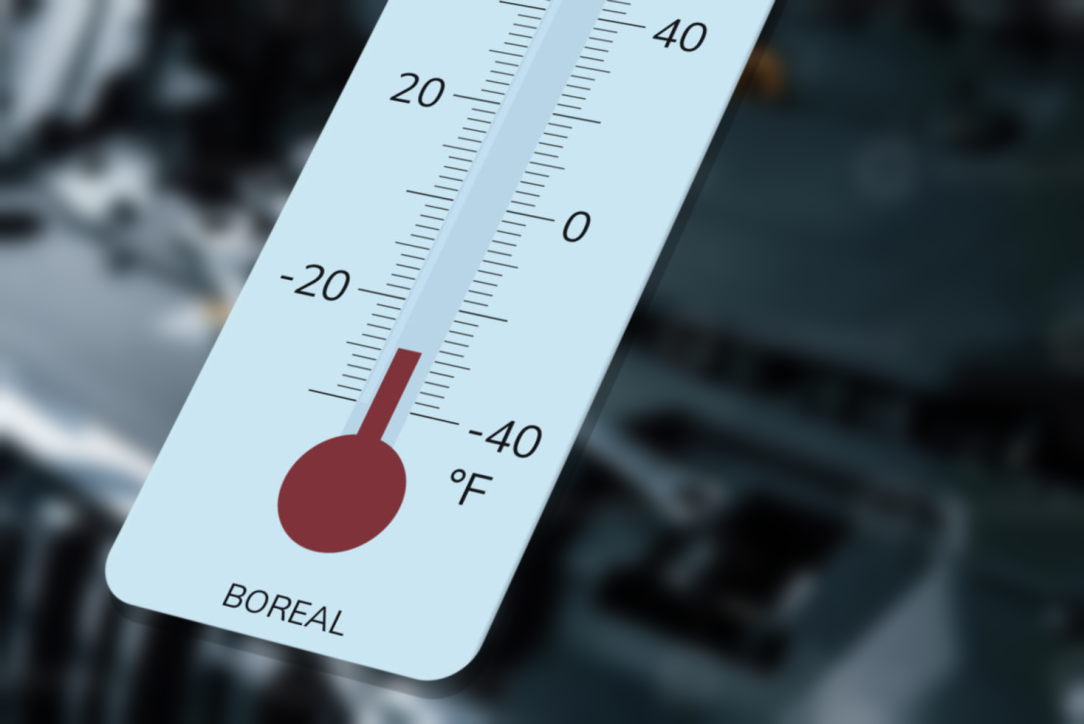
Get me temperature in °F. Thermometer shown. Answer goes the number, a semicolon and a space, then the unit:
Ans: -29; °F
